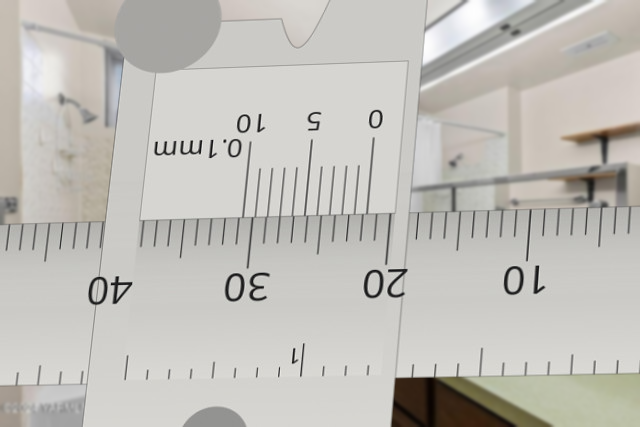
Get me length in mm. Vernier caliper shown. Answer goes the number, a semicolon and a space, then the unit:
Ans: 21.7; mm
